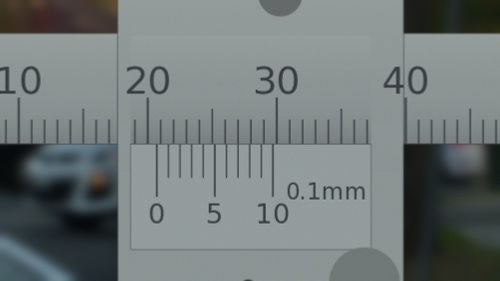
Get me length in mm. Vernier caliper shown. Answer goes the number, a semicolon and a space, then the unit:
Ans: 20.7; mm
